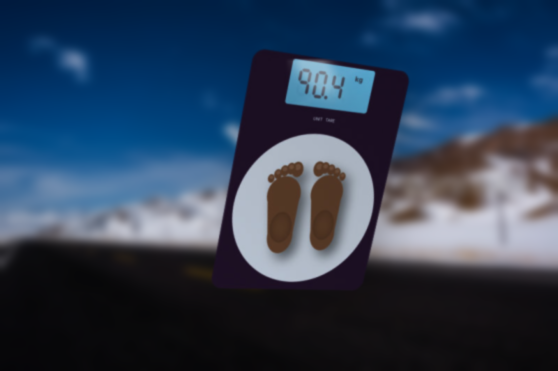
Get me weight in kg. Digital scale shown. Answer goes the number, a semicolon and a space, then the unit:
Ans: 90.4; kg
